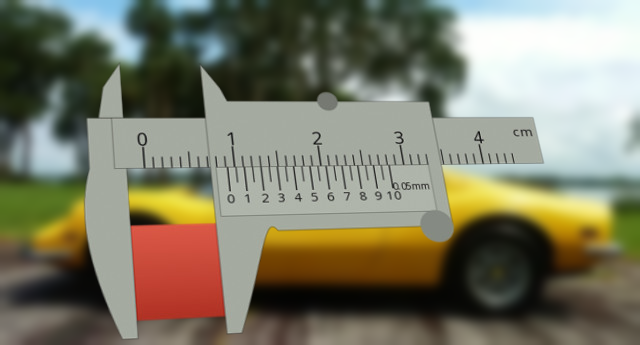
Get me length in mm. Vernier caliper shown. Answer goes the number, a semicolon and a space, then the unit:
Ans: 9.2; mm
